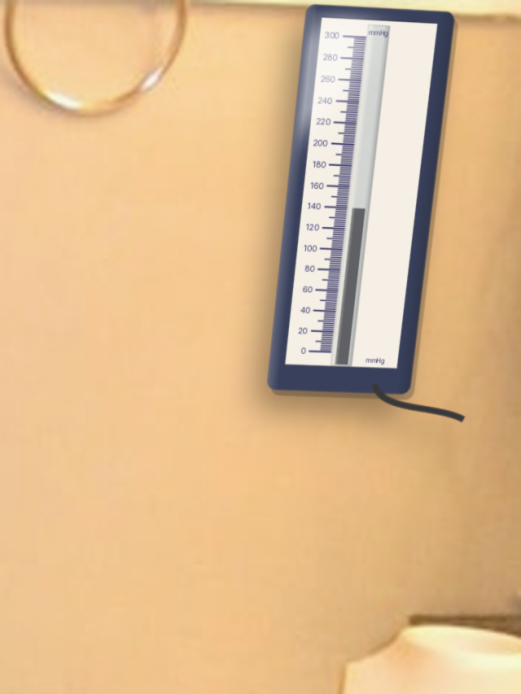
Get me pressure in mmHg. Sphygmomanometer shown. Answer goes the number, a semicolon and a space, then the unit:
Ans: 140; mmHg
